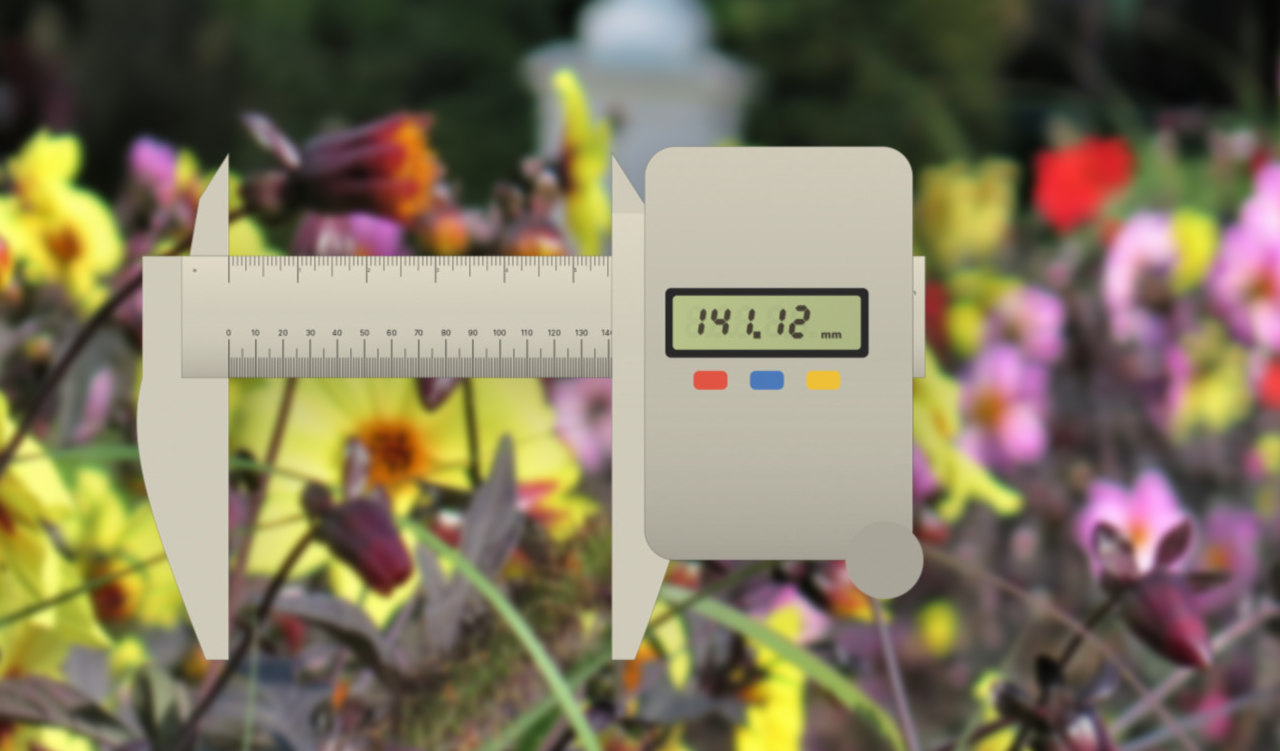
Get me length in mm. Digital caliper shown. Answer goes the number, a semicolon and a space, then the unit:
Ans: 141.12; mm
